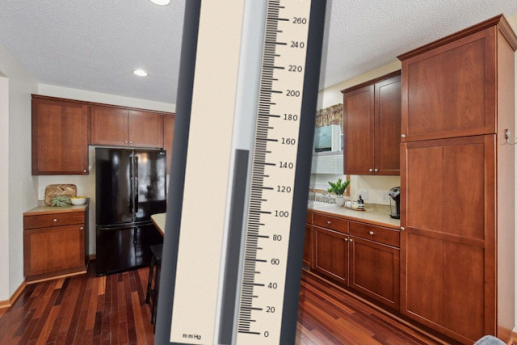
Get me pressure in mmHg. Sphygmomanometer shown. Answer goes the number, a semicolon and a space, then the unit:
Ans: 150; mmHg
